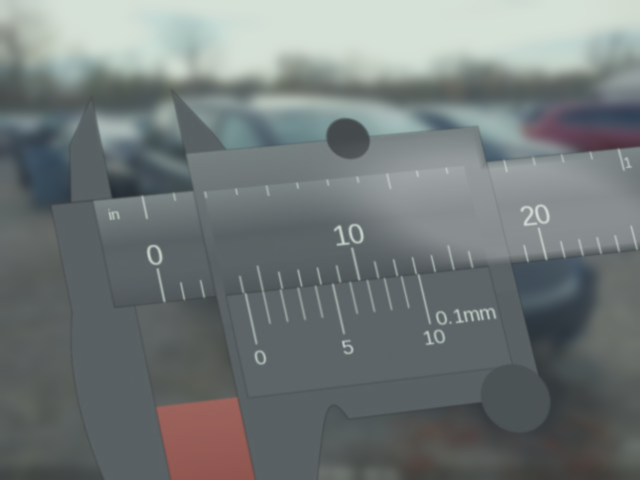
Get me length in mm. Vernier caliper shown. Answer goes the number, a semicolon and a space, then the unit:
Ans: 4.1; mm
